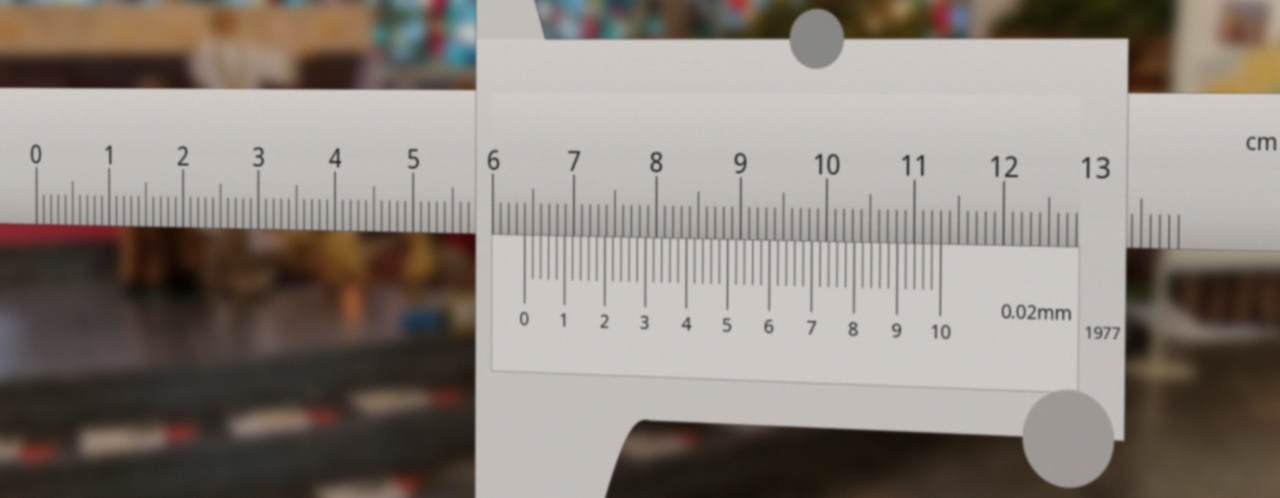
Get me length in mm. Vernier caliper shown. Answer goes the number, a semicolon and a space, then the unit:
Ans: 64.0; mm
